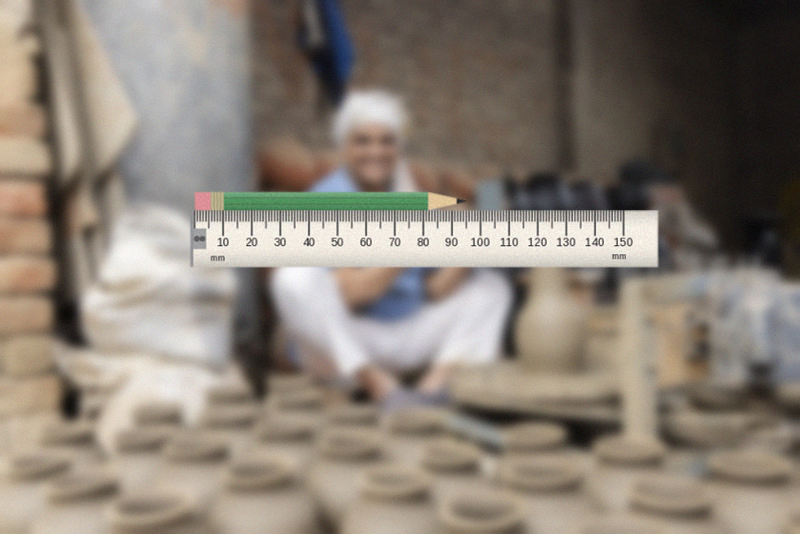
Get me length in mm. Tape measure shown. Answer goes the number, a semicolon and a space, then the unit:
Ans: 95; mm
